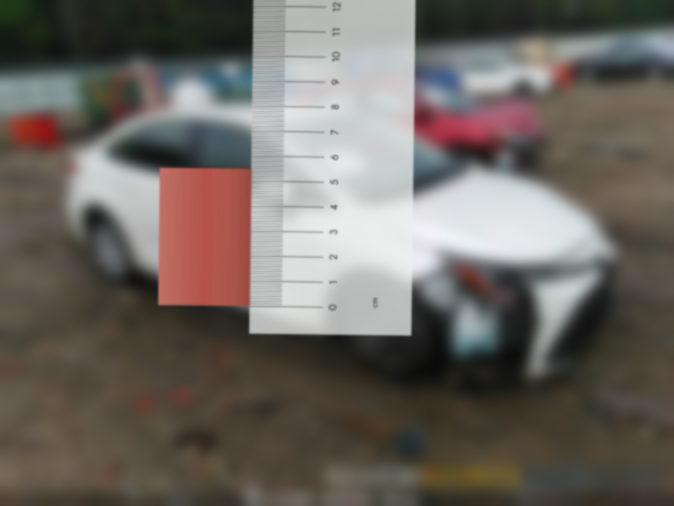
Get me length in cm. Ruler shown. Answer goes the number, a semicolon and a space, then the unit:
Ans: 5.5; cm
